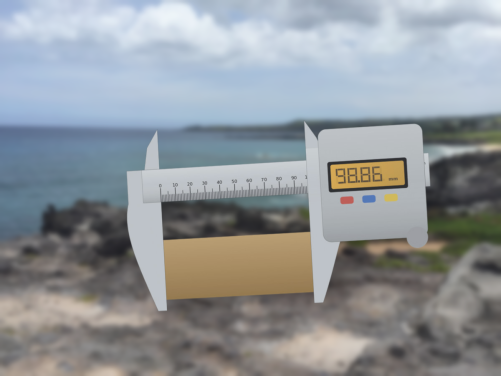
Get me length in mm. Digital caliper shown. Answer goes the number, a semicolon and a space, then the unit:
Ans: 98.86; mm
